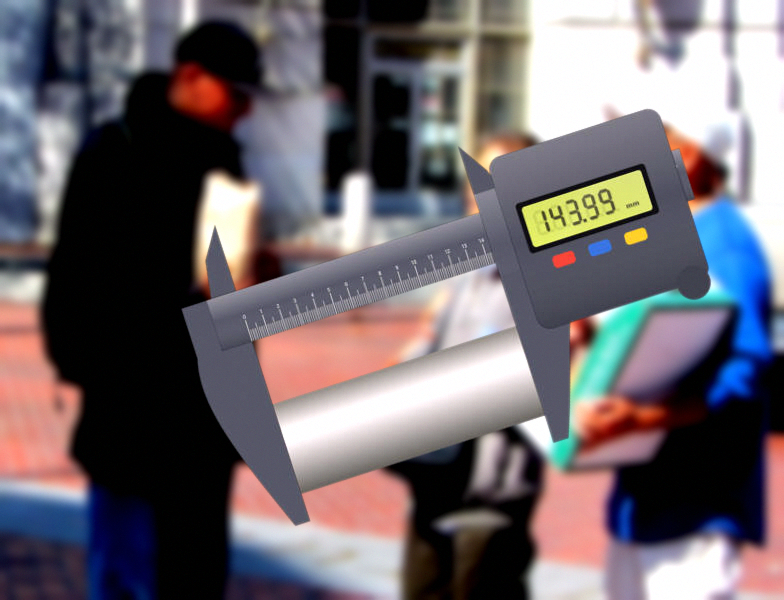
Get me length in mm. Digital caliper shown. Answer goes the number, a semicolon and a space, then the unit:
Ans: 143.99; mm
